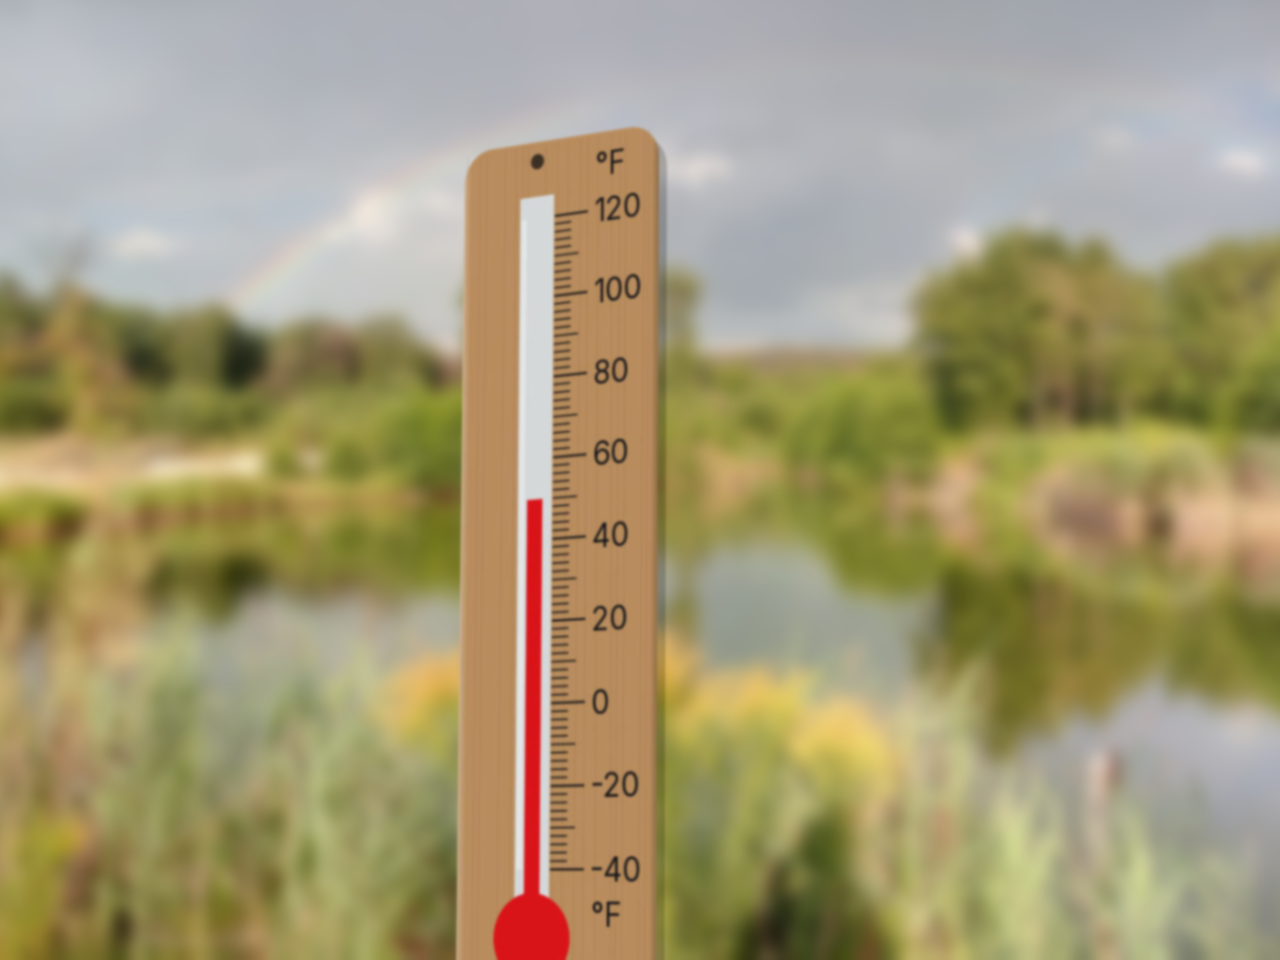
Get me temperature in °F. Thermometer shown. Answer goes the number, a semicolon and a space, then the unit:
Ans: 50; °F
